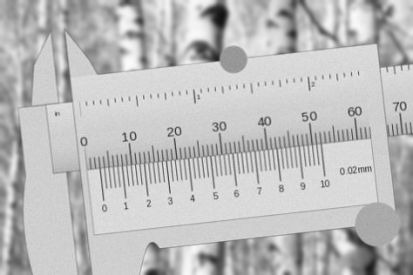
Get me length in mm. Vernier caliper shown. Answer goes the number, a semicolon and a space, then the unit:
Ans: 3.0; mm
